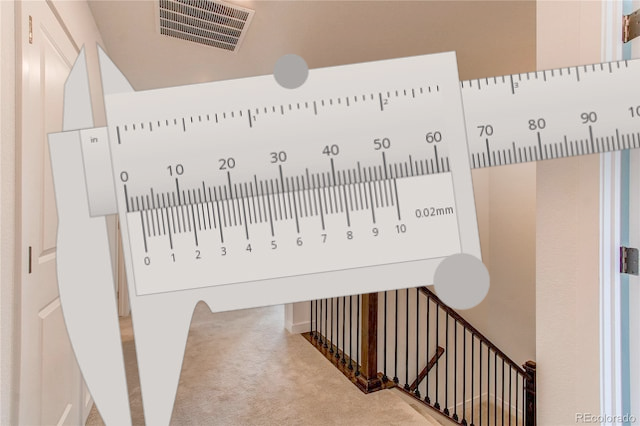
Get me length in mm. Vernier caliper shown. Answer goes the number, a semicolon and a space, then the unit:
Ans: 2.5; mm
